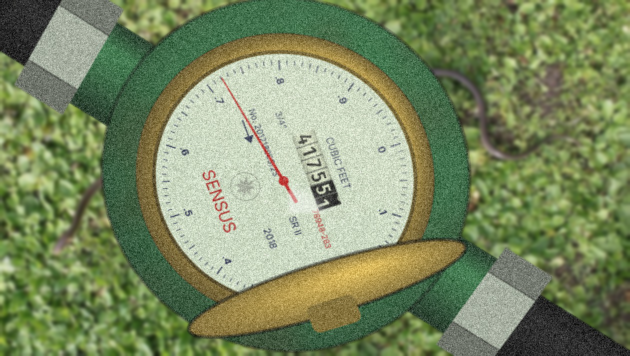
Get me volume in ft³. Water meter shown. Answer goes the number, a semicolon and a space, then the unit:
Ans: 417550.72; ft³
